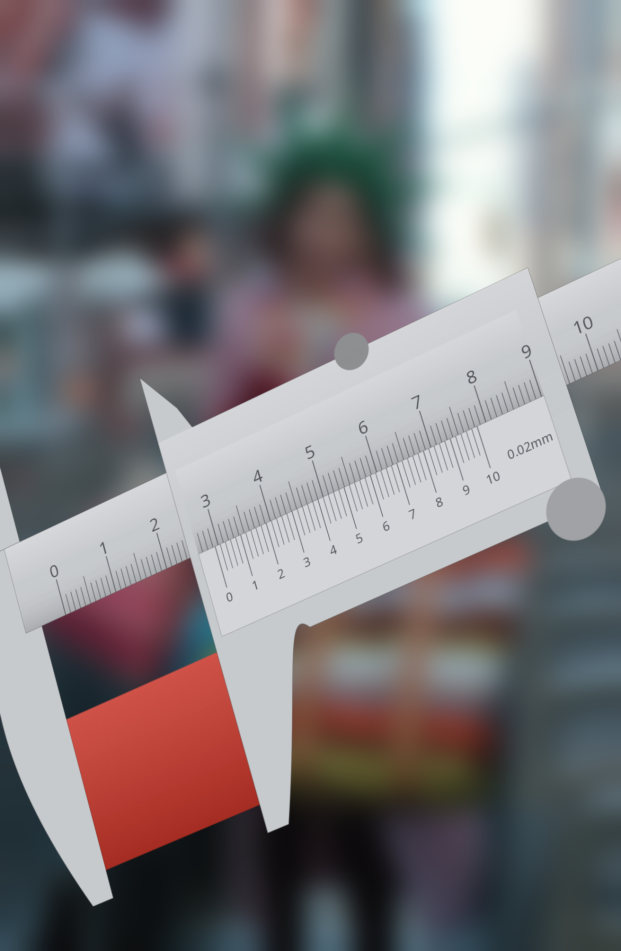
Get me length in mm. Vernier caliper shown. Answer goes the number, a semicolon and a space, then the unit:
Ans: 29.4; mm
